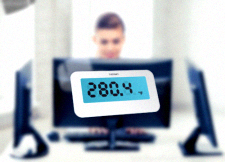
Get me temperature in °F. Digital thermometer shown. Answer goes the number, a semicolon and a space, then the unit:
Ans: 280.4; °F
